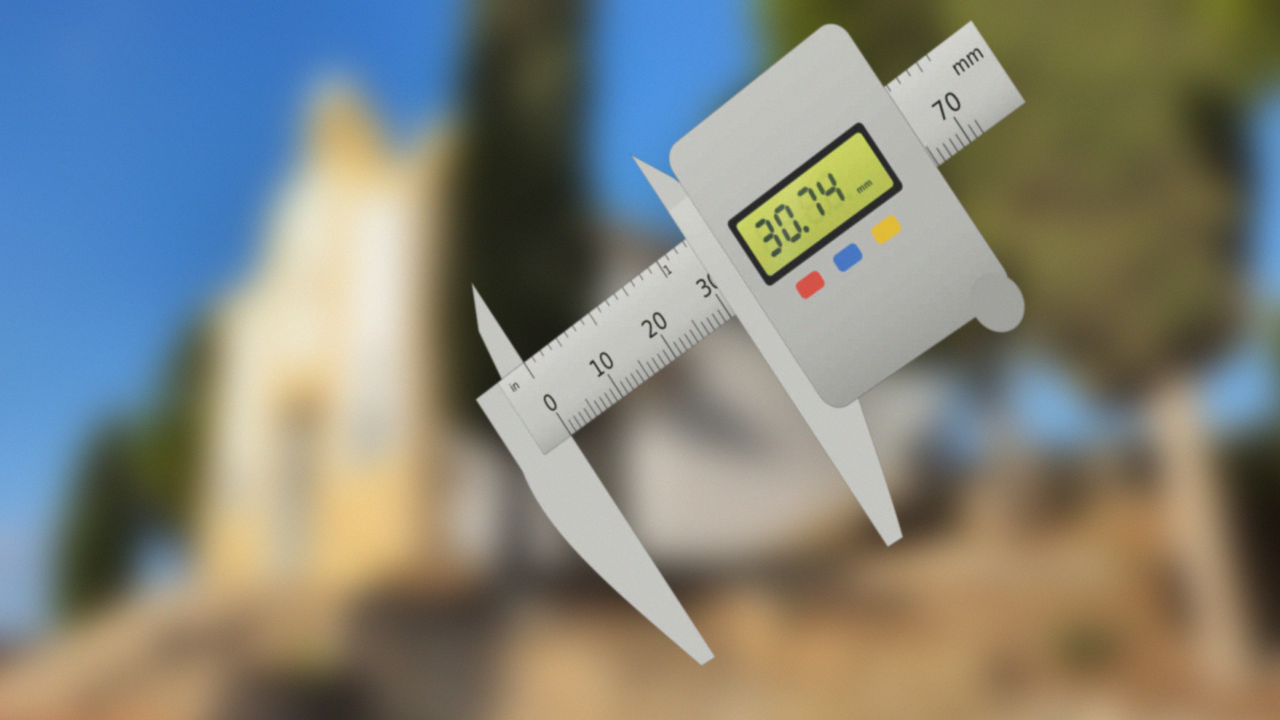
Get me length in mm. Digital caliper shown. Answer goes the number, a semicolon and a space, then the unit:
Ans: 30.74; mm
